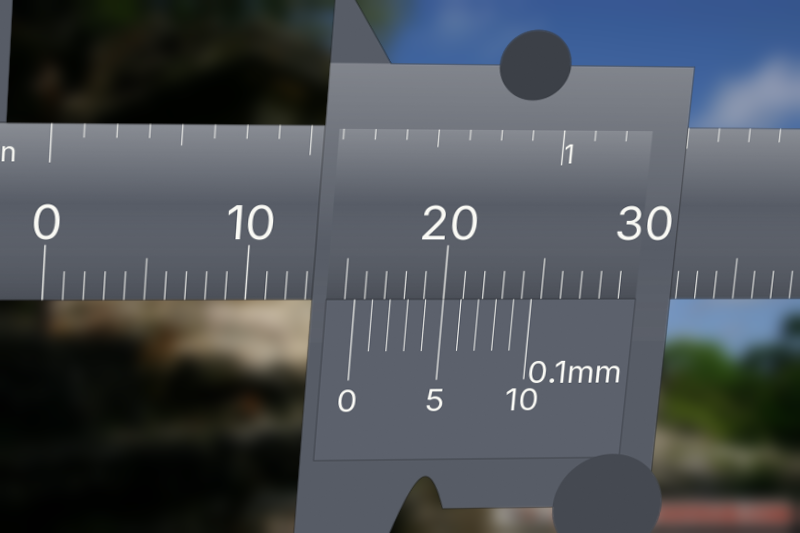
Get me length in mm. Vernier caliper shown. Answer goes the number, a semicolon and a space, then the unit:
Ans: 15.5; mm
